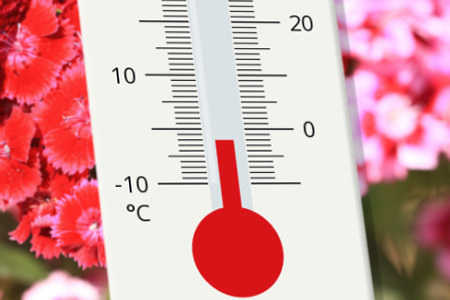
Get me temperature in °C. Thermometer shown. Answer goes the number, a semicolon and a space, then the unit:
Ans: -2; °C
